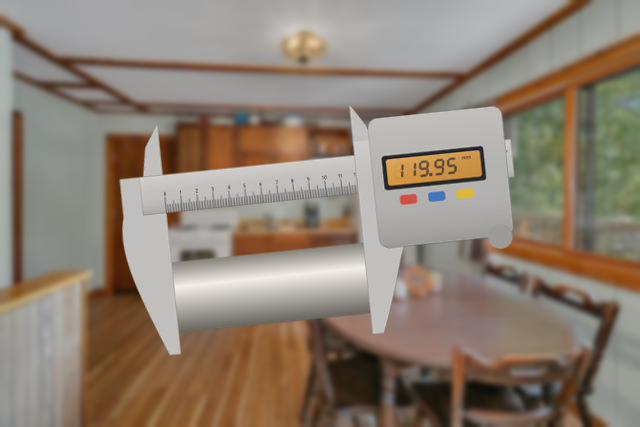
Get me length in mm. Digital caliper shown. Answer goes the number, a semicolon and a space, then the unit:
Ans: 119.95; mm
